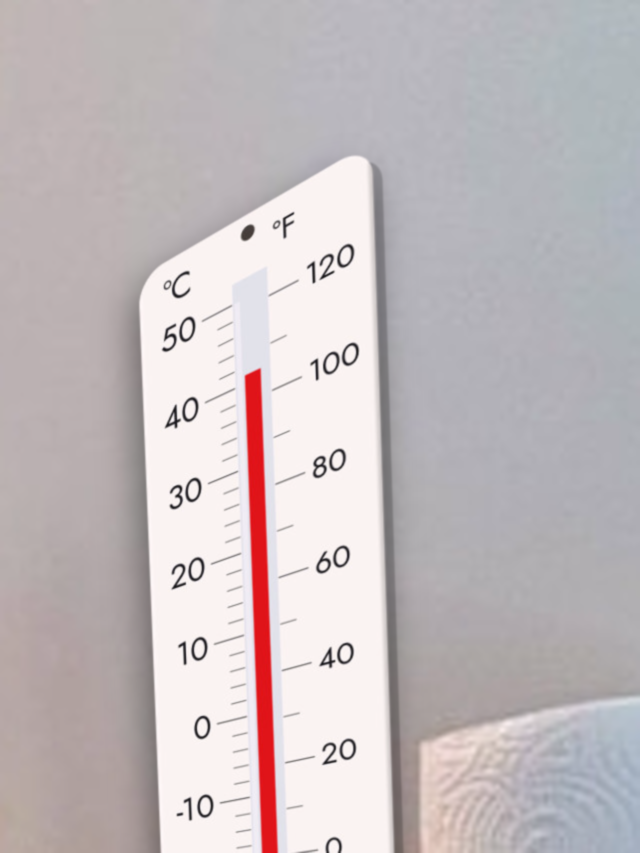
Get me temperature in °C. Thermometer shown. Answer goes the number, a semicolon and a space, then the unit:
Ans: 41; °C
